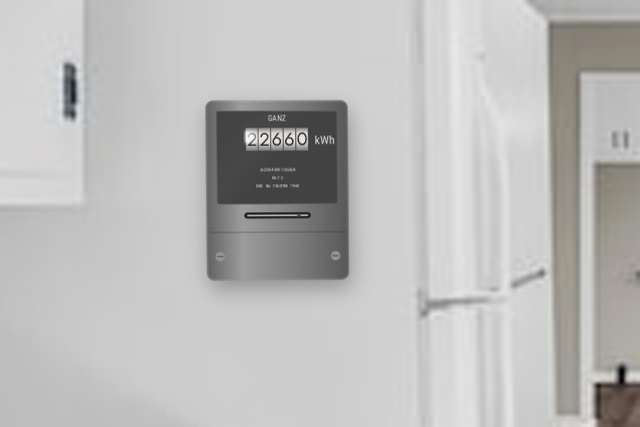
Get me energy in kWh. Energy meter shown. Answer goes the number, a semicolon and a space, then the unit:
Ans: 22660; kWh
